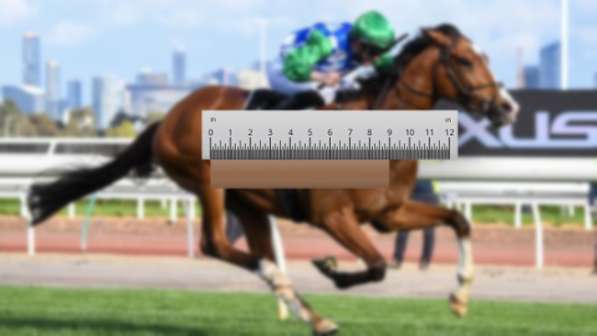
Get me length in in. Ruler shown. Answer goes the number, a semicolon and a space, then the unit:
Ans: 9; in
